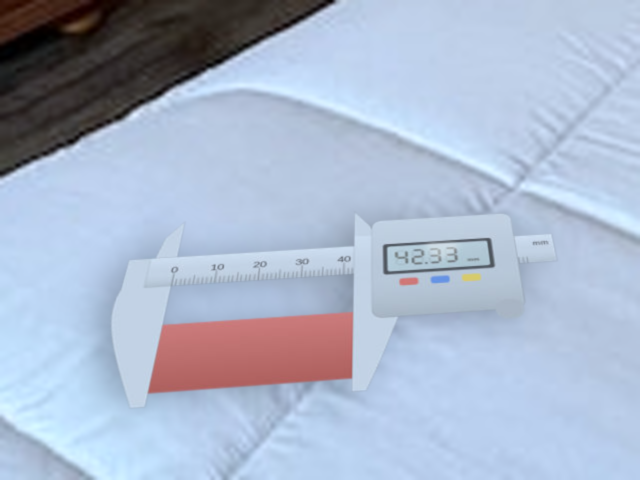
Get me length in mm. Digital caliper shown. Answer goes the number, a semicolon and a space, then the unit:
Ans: 42.33; mm
